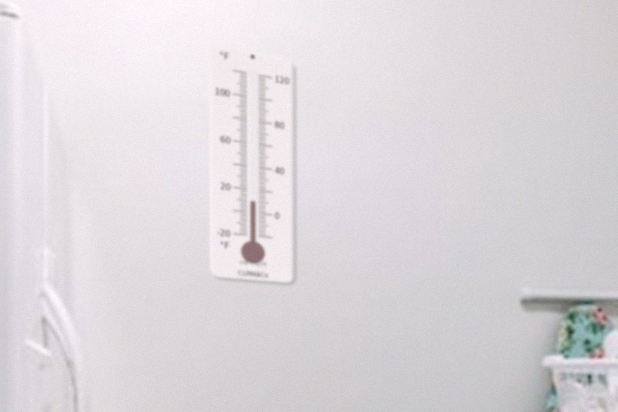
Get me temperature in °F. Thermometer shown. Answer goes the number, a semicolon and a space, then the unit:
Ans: 10; °F
